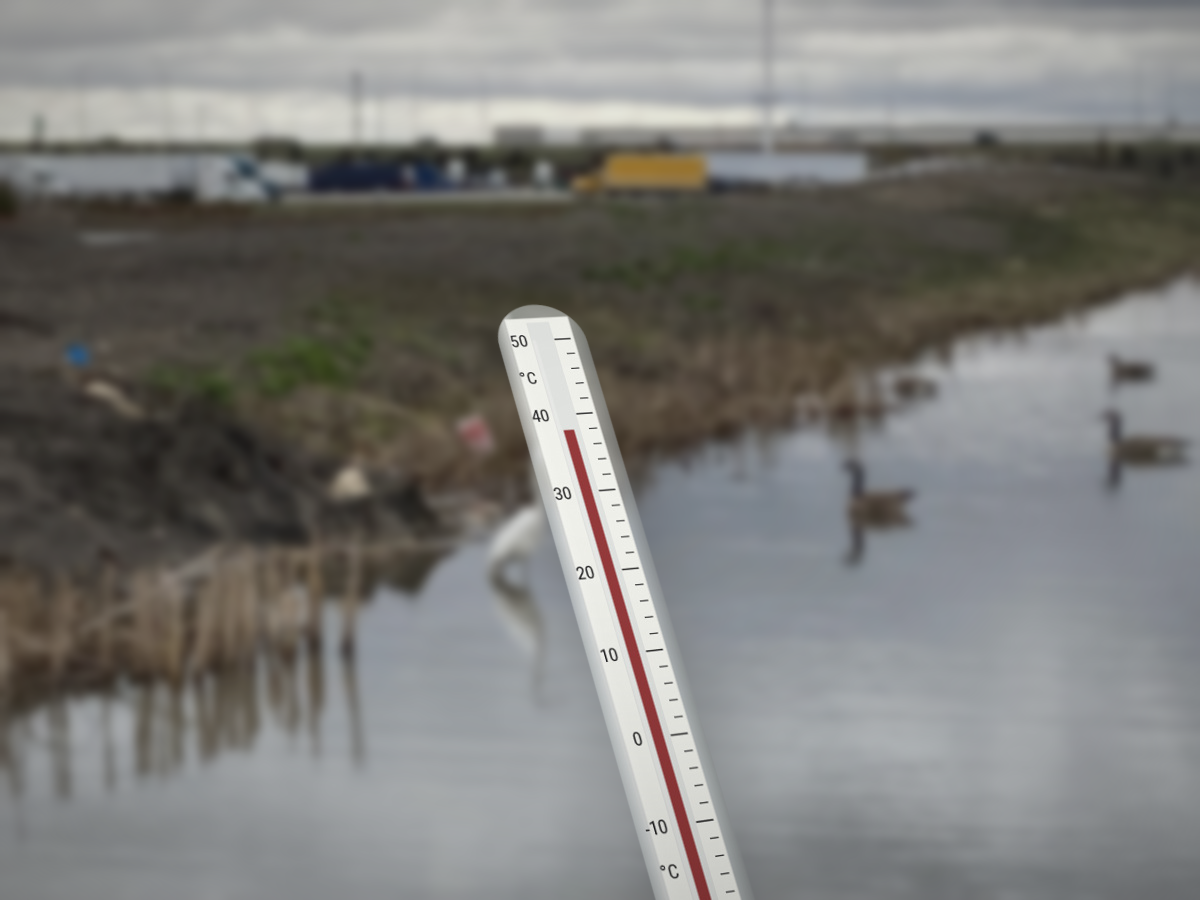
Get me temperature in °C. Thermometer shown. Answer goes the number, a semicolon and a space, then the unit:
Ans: 38; °C
